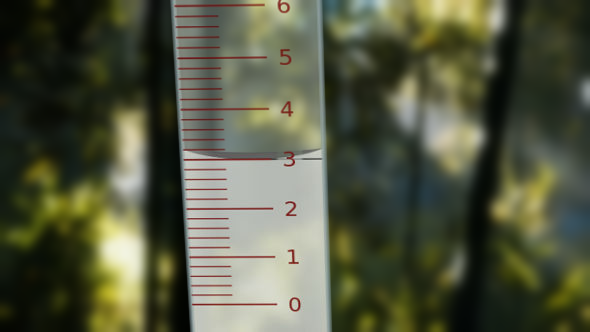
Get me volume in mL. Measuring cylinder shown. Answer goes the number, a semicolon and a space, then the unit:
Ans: 3; mL
